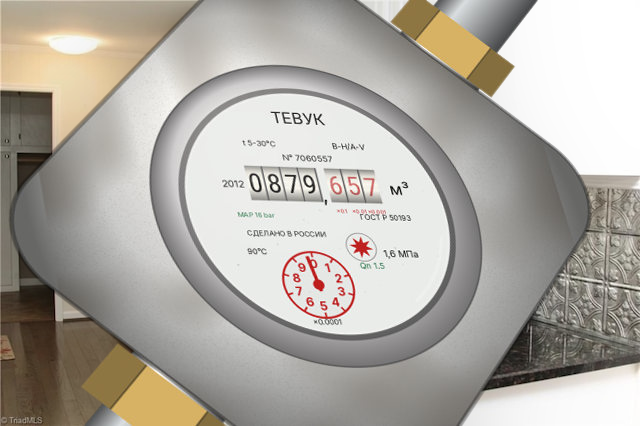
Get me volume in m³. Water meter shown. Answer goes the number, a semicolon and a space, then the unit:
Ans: 879.6569; m³
